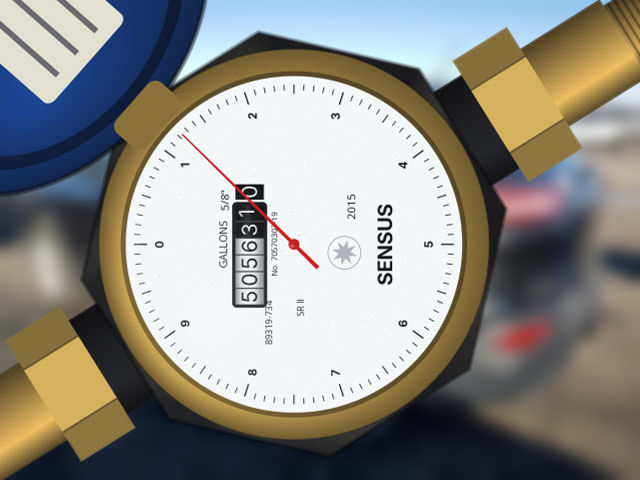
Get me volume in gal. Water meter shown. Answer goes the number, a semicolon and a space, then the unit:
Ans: 5056311.2; gal
